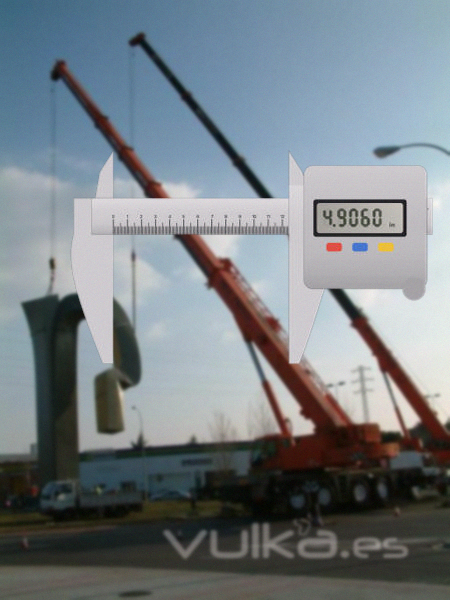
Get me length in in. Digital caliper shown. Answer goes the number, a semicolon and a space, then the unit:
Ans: 4.9060; in
